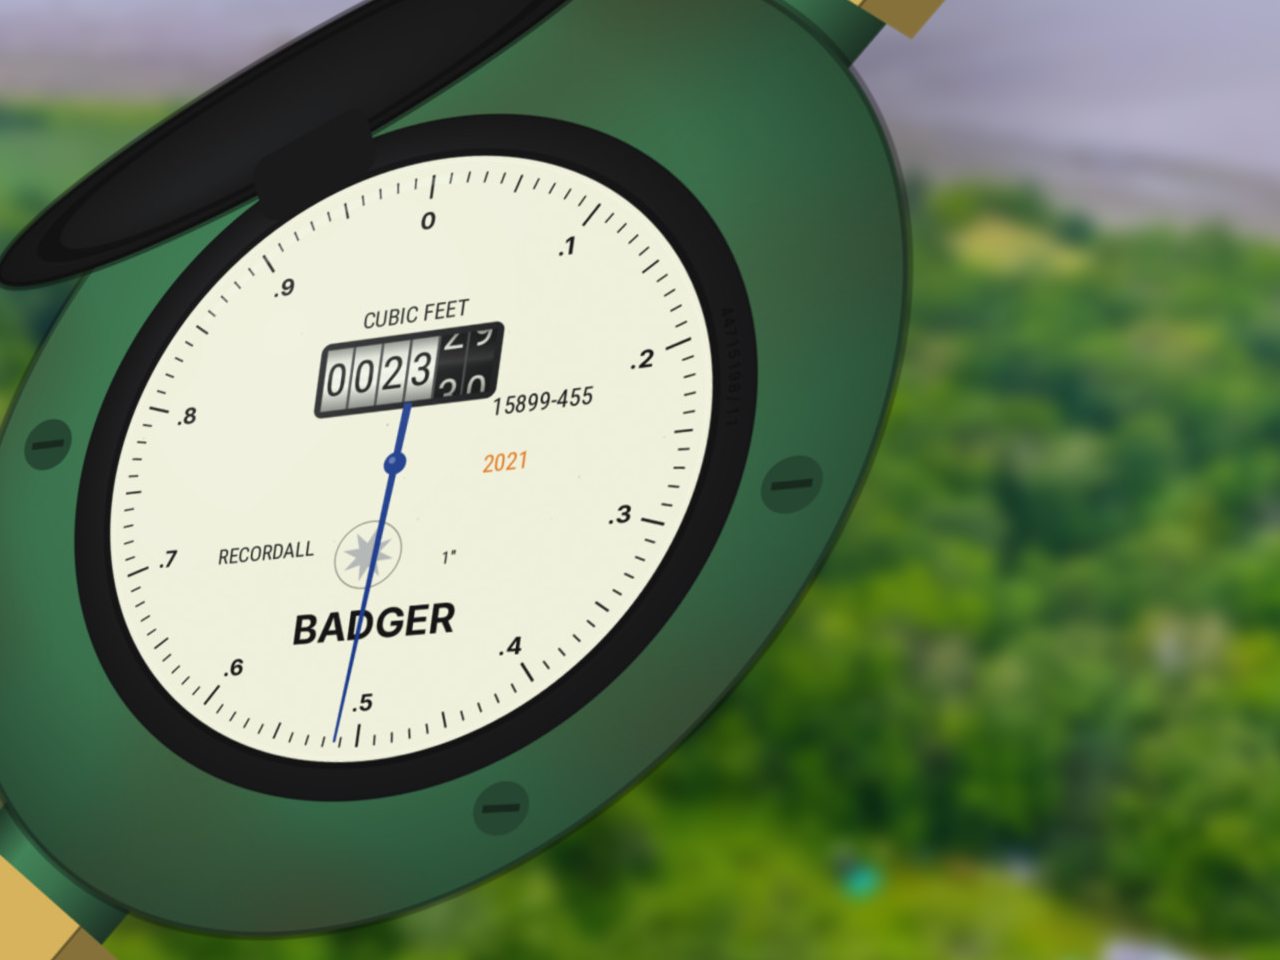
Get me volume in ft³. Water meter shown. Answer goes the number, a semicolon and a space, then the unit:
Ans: 2329.51; ft³
